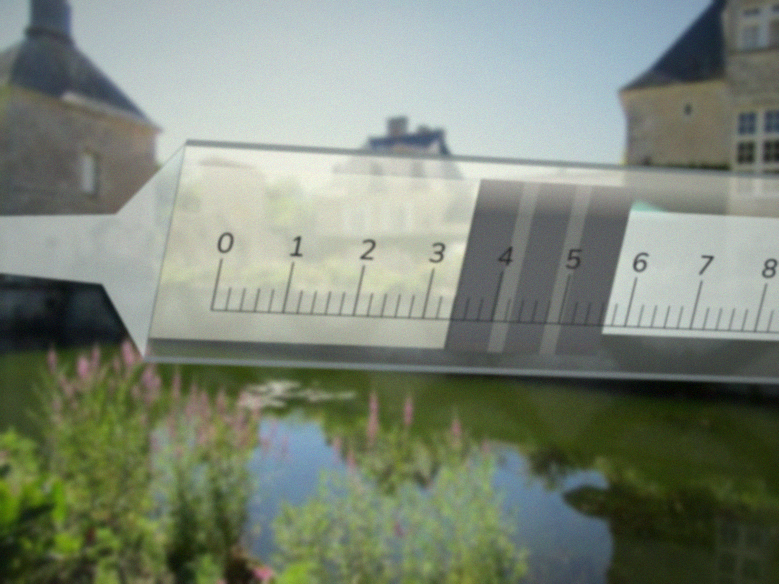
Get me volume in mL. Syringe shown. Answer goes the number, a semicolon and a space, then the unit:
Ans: 3.4; mL
